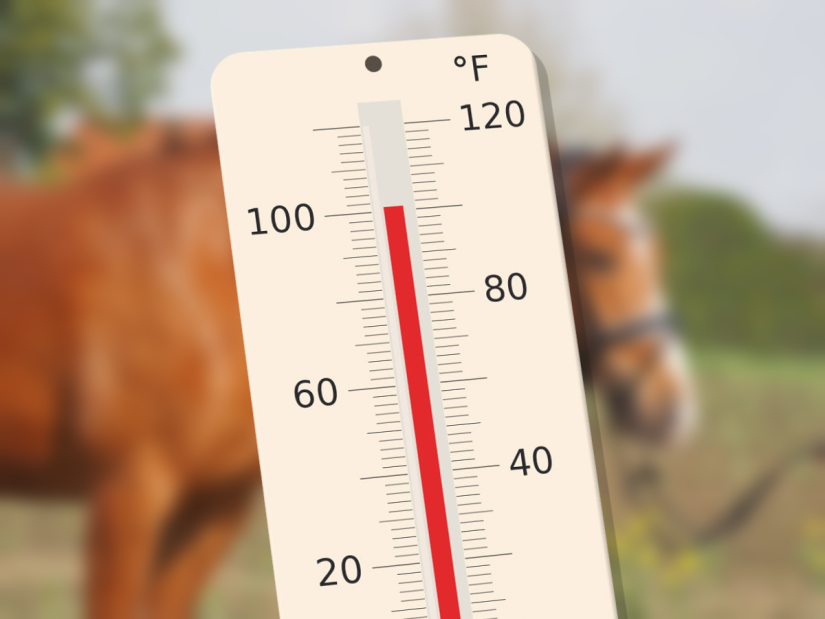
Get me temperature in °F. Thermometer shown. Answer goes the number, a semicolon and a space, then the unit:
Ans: 101; °F
